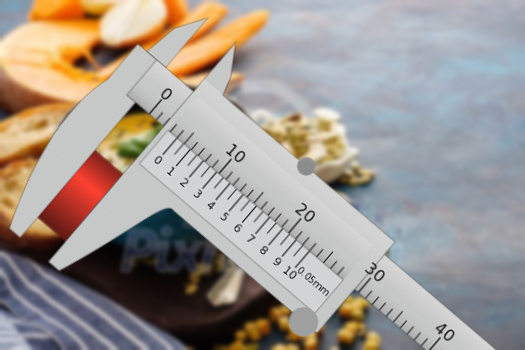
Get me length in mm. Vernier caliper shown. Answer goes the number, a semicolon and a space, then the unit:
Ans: 4.0; mm
